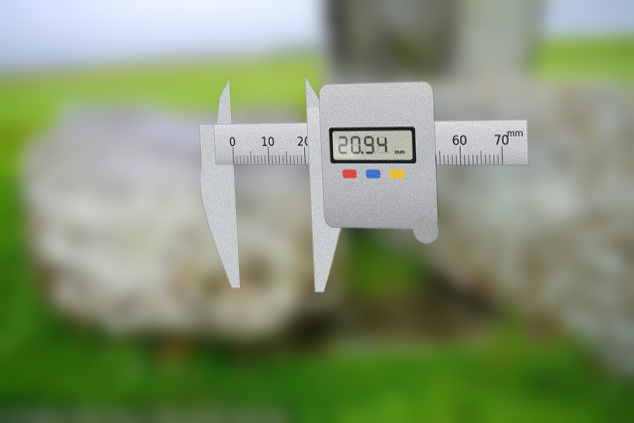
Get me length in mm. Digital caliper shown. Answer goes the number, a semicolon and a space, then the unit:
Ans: 20.94; mm
